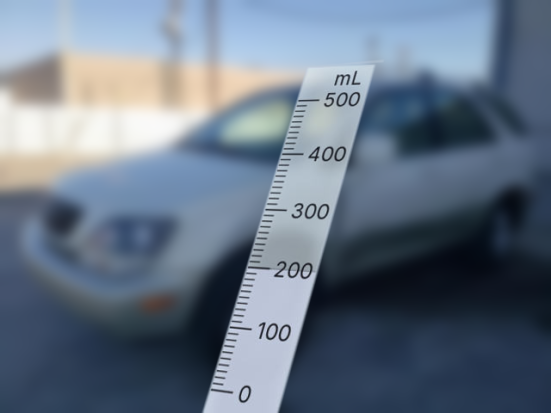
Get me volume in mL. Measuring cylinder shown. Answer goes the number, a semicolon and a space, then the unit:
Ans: 200; mL
